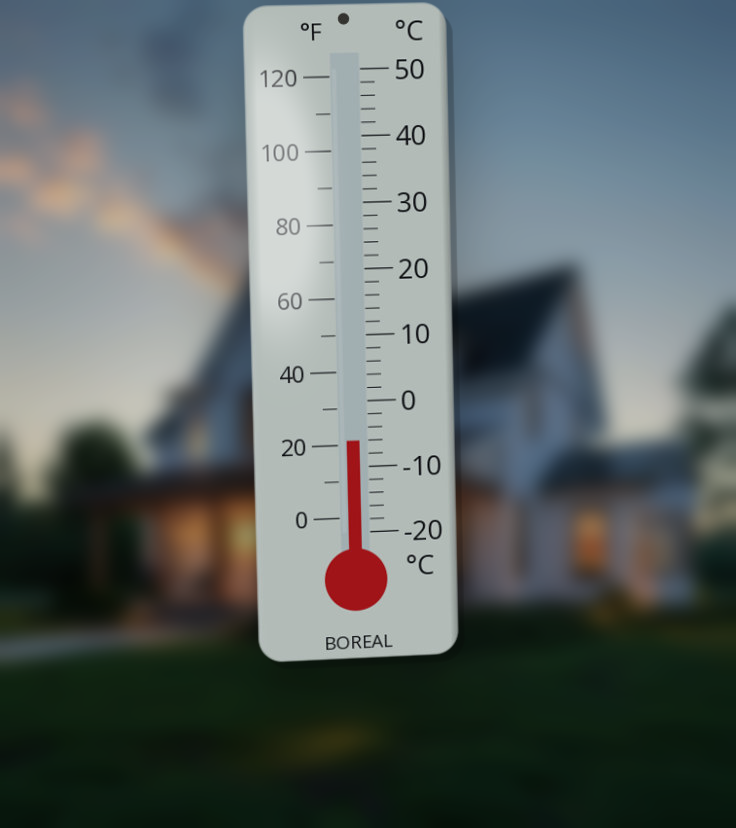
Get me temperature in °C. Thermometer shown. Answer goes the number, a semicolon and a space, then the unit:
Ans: -6; °C
